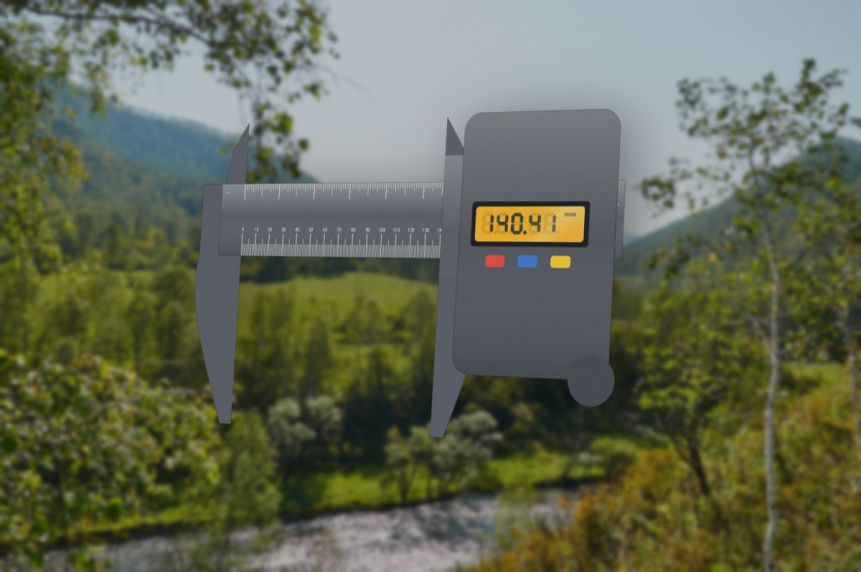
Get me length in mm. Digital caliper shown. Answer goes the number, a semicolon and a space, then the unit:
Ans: 140.41; mm
